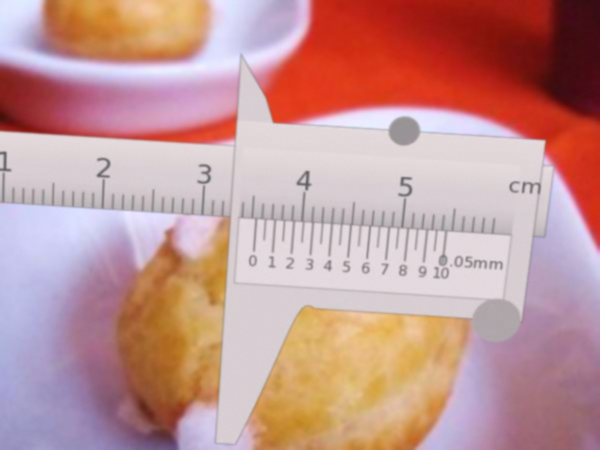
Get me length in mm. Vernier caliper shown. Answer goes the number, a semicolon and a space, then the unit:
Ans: 35.4; mm
